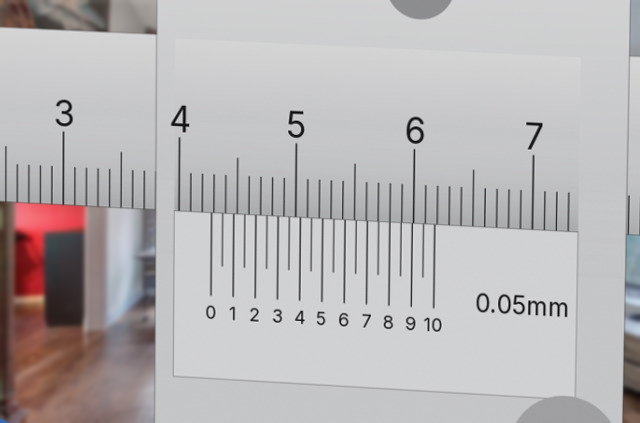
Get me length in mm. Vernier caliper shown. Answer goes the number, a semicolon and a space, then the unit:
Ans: 42.8; mm
